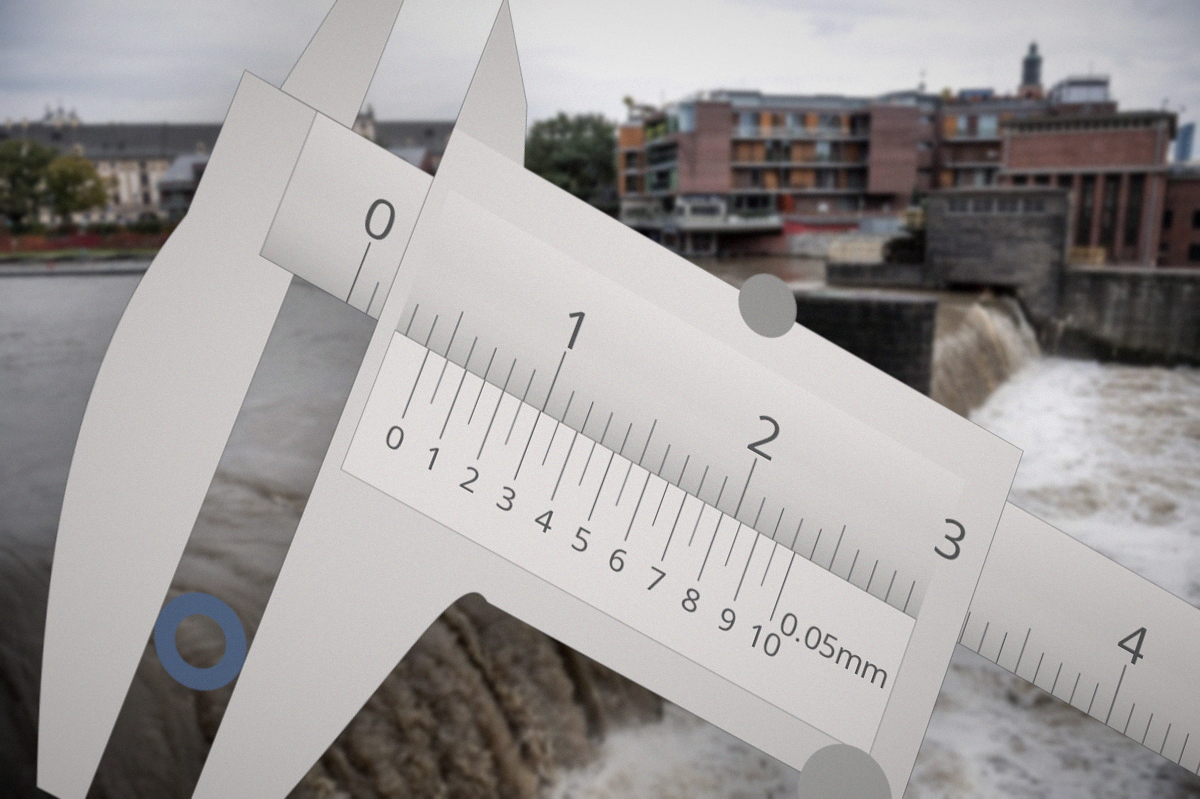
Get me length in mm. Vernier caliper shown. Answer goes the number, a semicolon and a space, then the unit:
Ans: 4.2; mm
